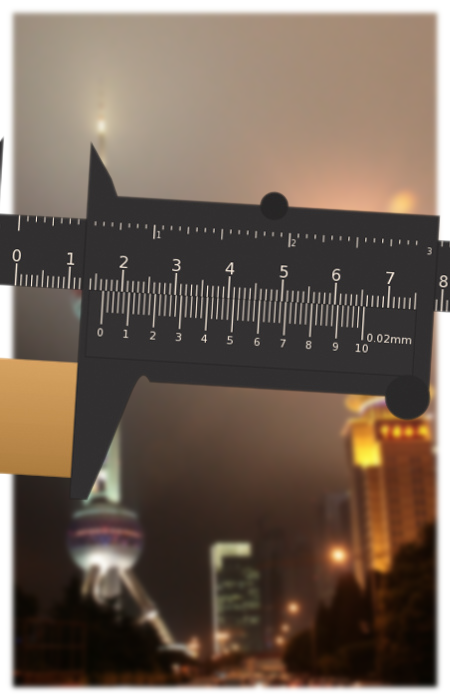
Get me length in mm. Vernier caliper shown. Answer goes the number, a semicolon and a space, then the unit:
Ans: 16.5; mm
